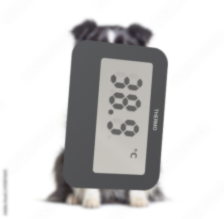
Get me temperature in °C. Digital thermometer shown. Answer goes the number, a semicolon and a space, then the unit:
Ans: 38.9; °C
